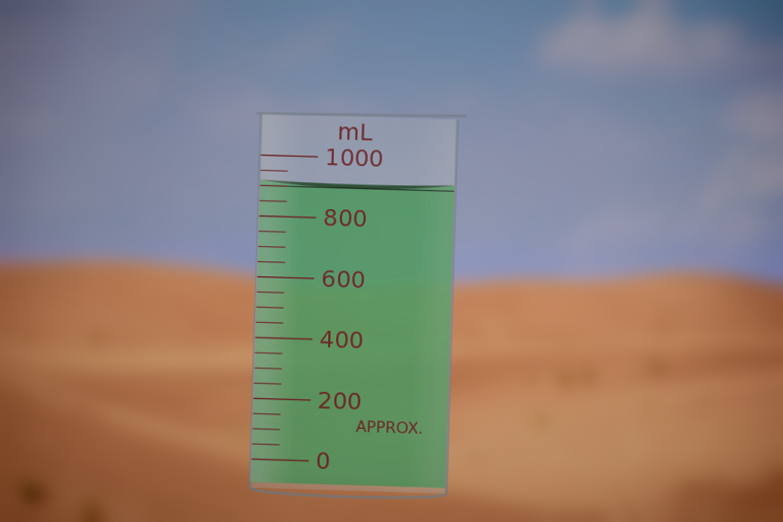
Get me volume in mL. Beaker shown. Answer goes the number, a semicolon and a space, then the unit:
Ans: 900; mL
